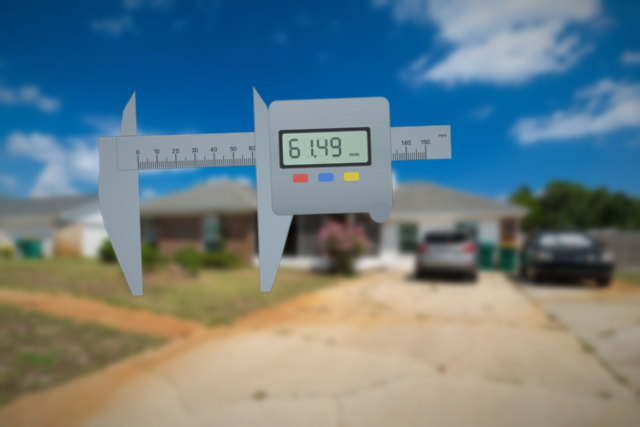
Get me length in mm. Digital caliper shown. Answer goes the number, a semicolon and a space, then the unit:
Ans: 61.49; mm
